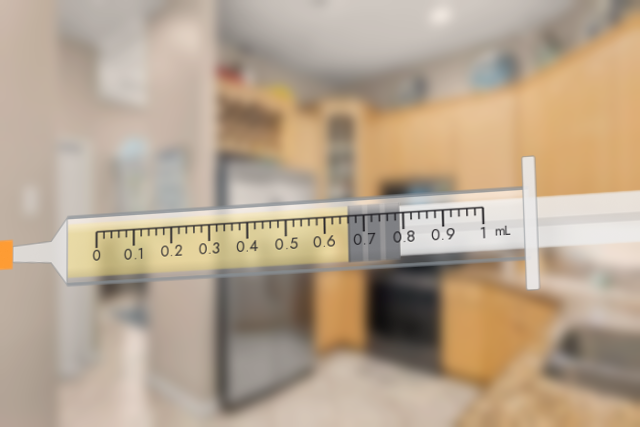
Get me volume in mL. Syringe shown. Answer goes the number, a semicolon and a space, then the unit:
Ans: 0.66; mL
